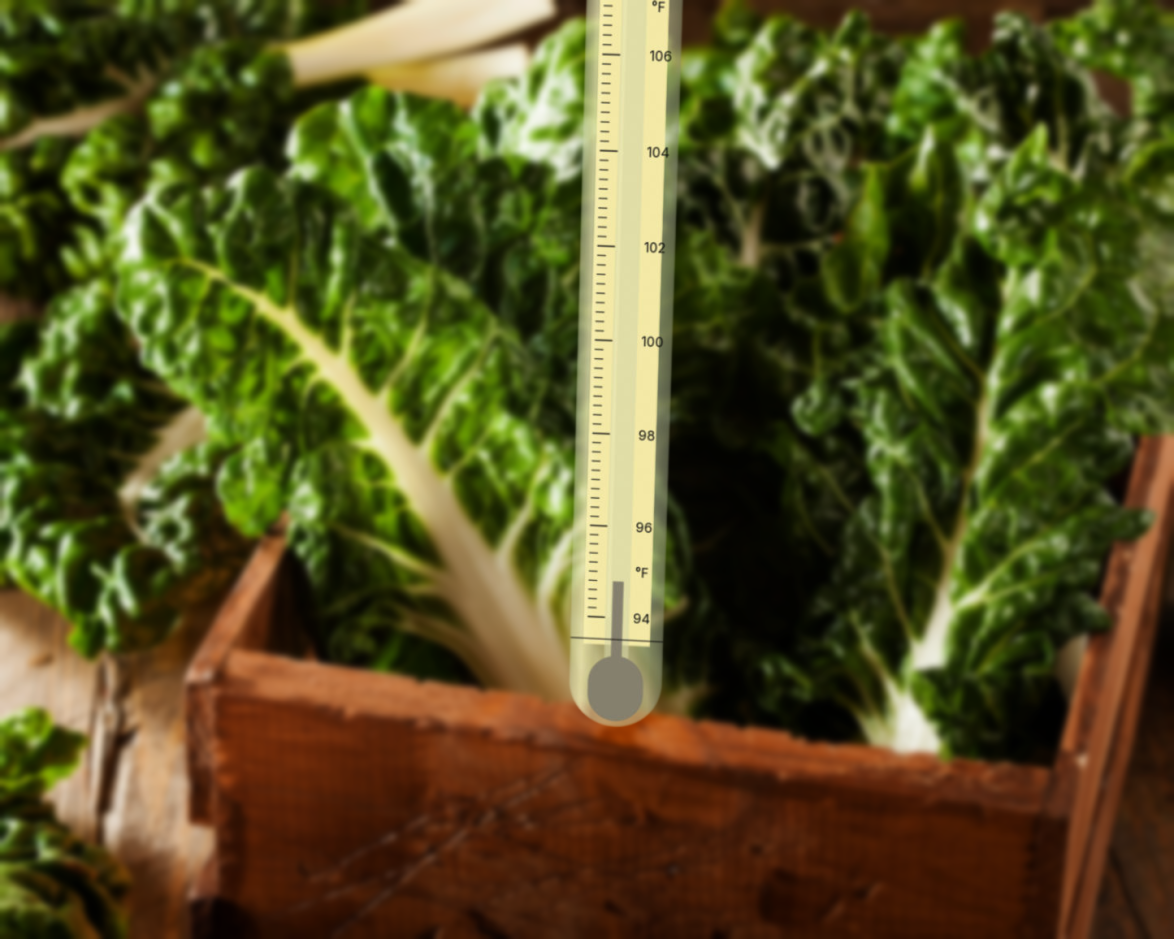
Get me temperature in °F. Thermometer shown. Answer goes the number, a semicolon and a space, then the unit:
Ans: 94.8; °F
